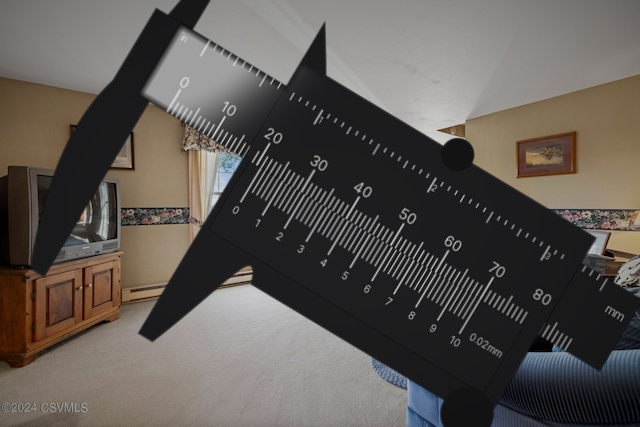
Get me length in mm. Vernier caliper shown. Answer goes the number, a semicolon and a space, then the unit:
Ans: 21.0; mm
